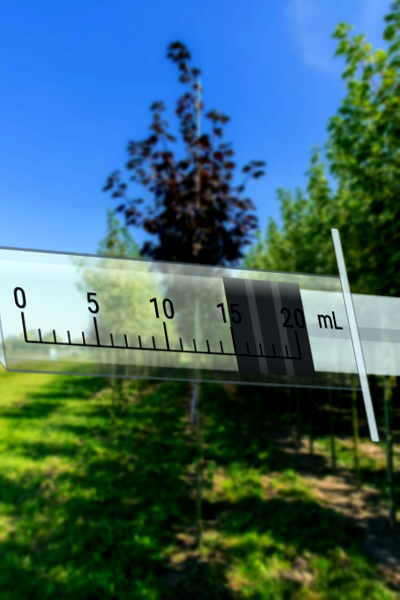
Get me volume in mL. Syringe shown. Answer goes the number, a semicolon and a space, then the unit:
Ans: 15; mL
